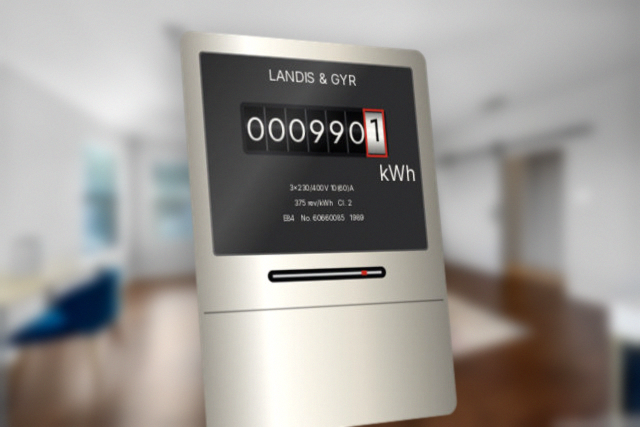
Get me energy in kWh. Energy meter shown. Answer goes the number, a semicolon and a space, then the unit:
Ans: 990.1; kWh
